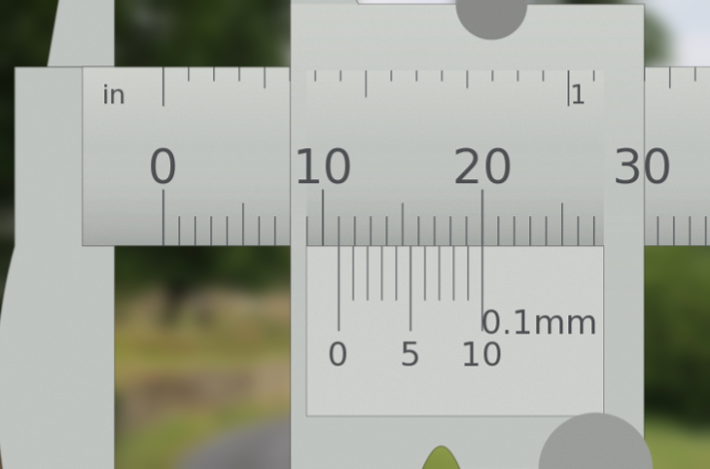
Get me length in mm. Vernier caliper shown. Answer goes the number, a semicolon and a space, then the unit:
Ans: 11.0; mm
